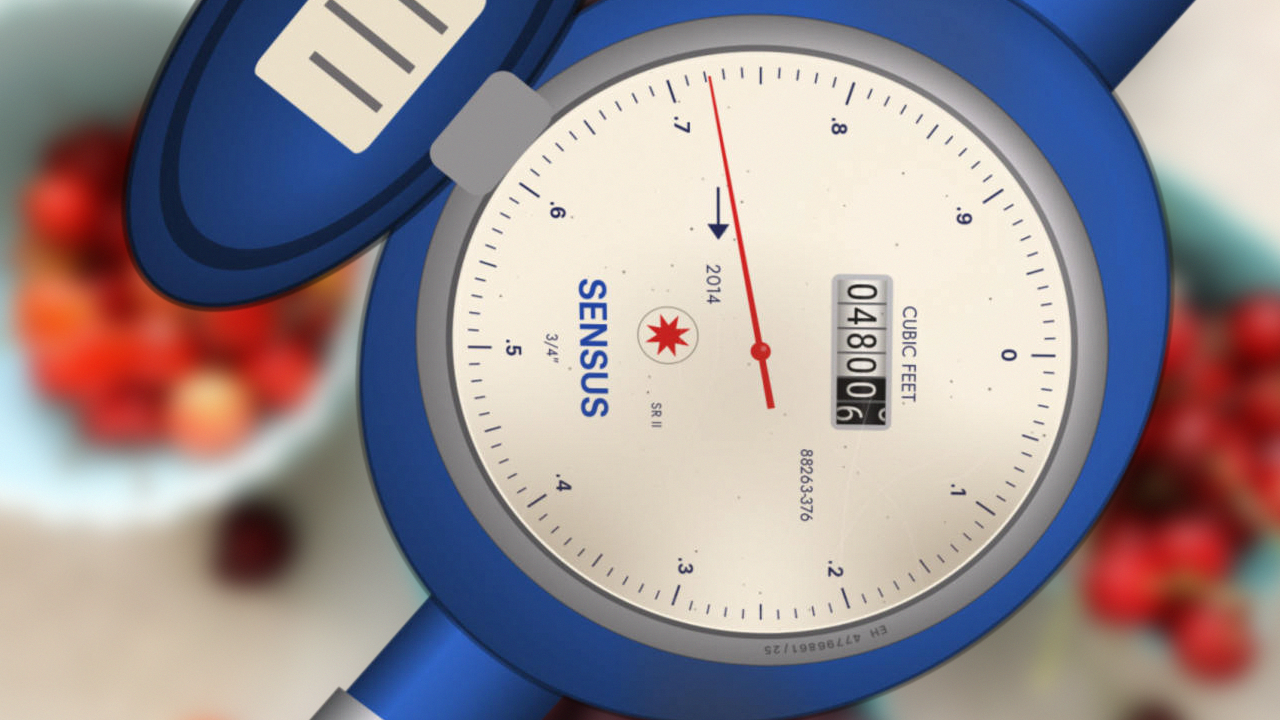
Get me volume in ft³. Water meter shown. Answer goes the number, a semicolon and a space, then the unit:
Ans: 48005.72; ft³
